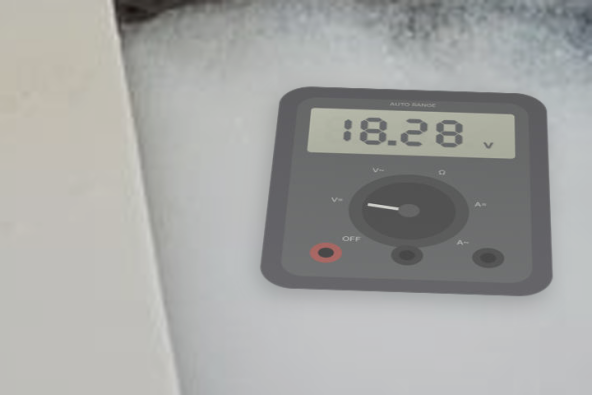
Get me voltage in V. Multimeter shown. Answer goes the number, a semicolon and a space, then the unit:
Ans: 18.28; V
